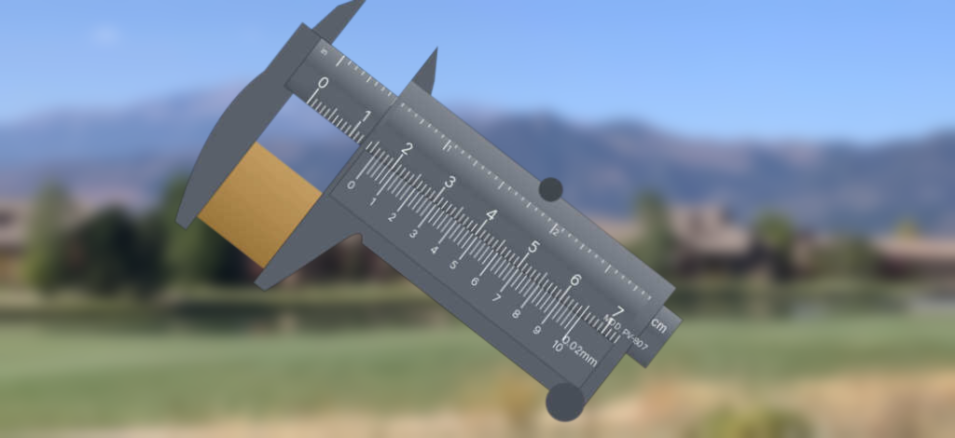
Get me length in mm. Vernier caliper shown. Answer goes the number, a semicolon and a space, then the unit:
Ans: 16.0; mm
